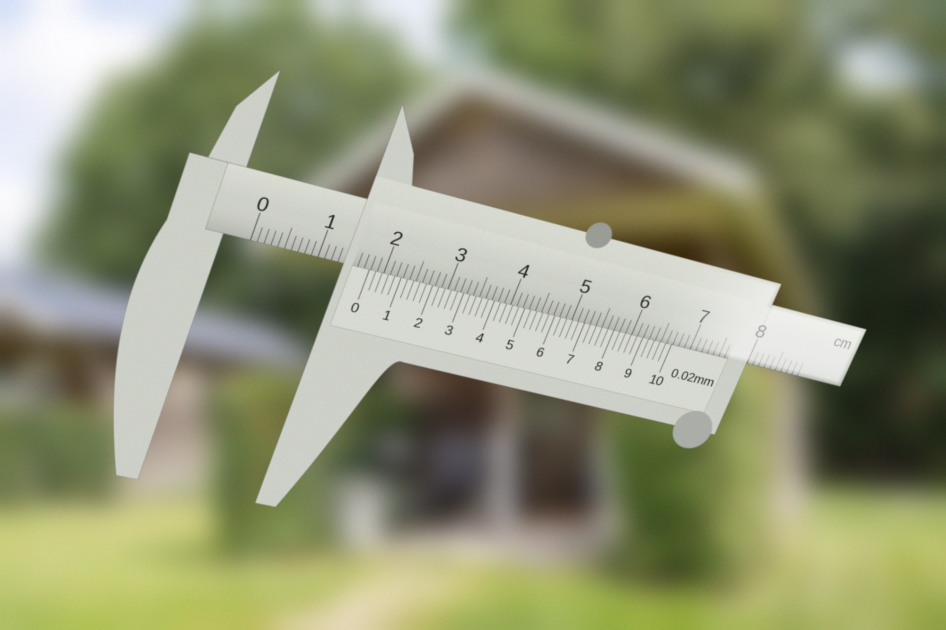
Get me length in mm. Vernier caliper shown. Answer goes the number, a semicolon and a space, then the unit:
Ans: 17.8; mm
